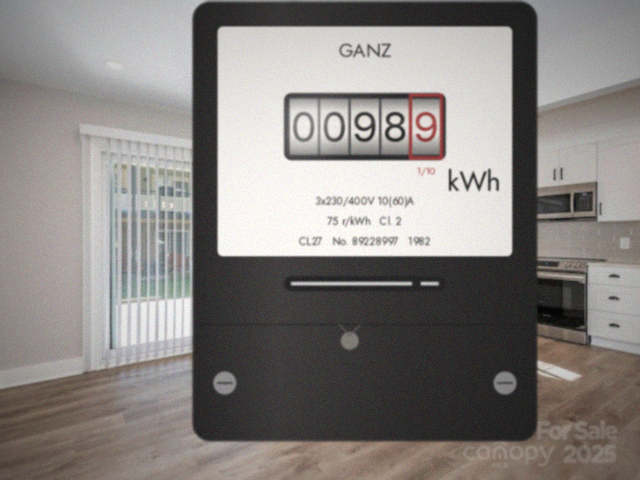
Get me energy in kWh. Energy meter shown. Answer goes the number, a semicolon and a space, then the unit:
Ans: 98.9; kWh
